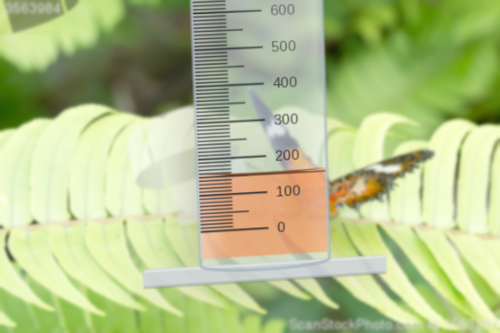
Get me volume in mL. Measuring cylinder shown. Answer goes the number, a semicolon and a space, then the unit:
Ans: 150; mL
